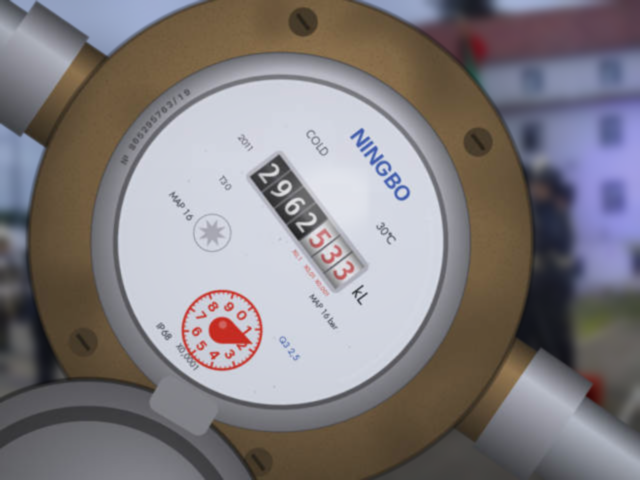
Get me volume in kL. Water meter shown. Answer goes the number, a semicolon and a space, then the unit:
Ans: 2962.5331; kL
